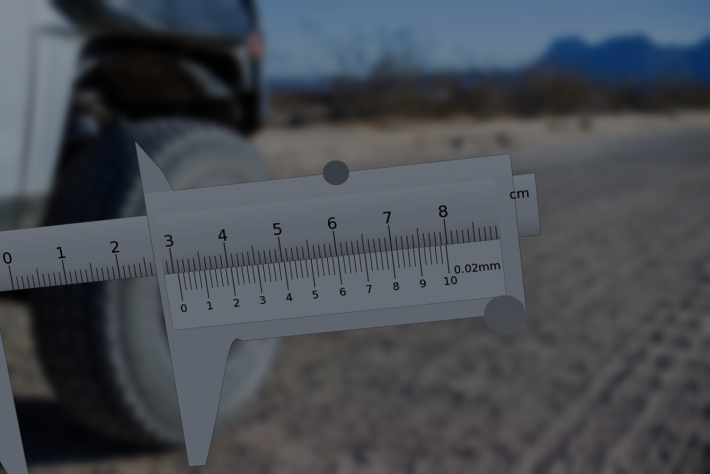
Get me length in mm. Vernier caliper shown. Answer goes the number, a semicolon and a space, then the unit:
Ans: 30.8; mm
